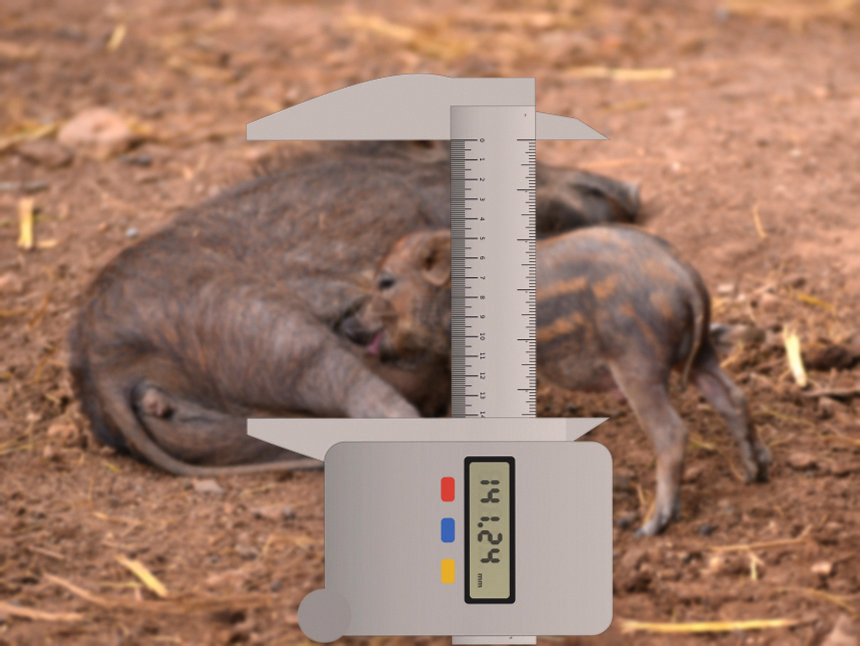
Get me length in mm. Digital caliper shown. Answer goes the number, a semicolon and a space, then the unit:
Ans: 141.24; mm
